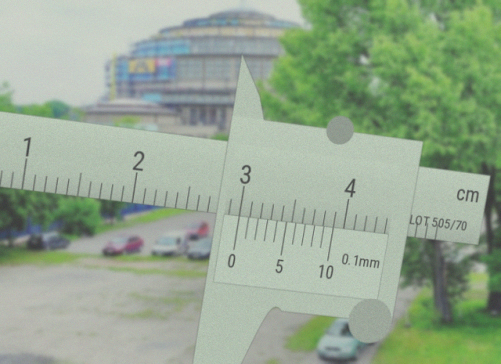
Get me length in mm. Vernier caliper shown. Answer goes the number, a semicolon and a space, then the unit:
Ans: 30.0; mm
